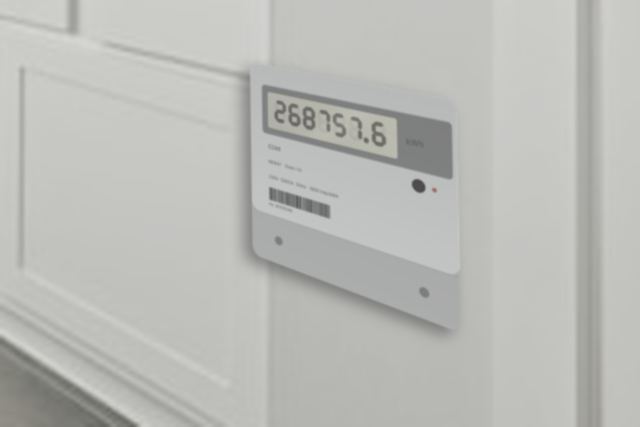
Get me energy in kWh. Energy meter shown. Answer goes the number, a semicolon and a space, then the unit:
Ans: 268757.6; kWh
